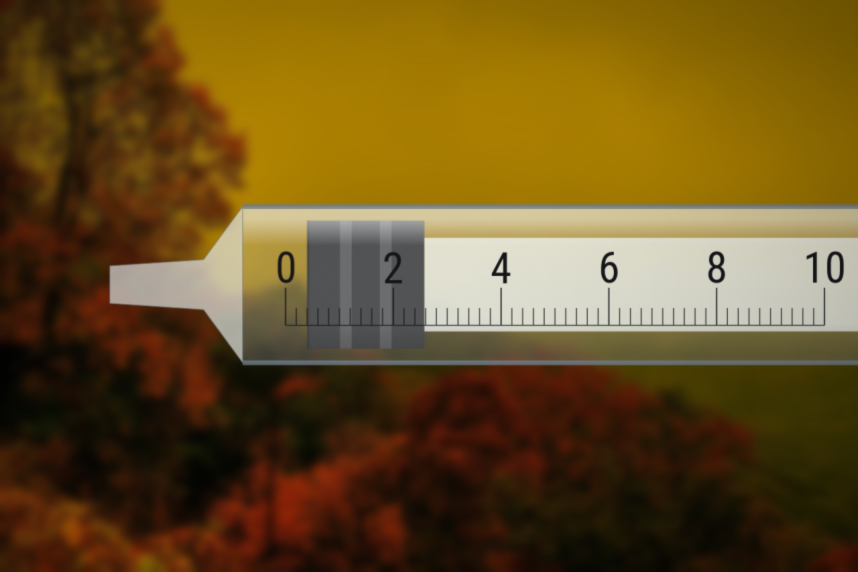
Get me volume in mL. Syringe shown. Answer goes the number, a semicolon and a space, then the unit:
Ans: 0.4; mL
